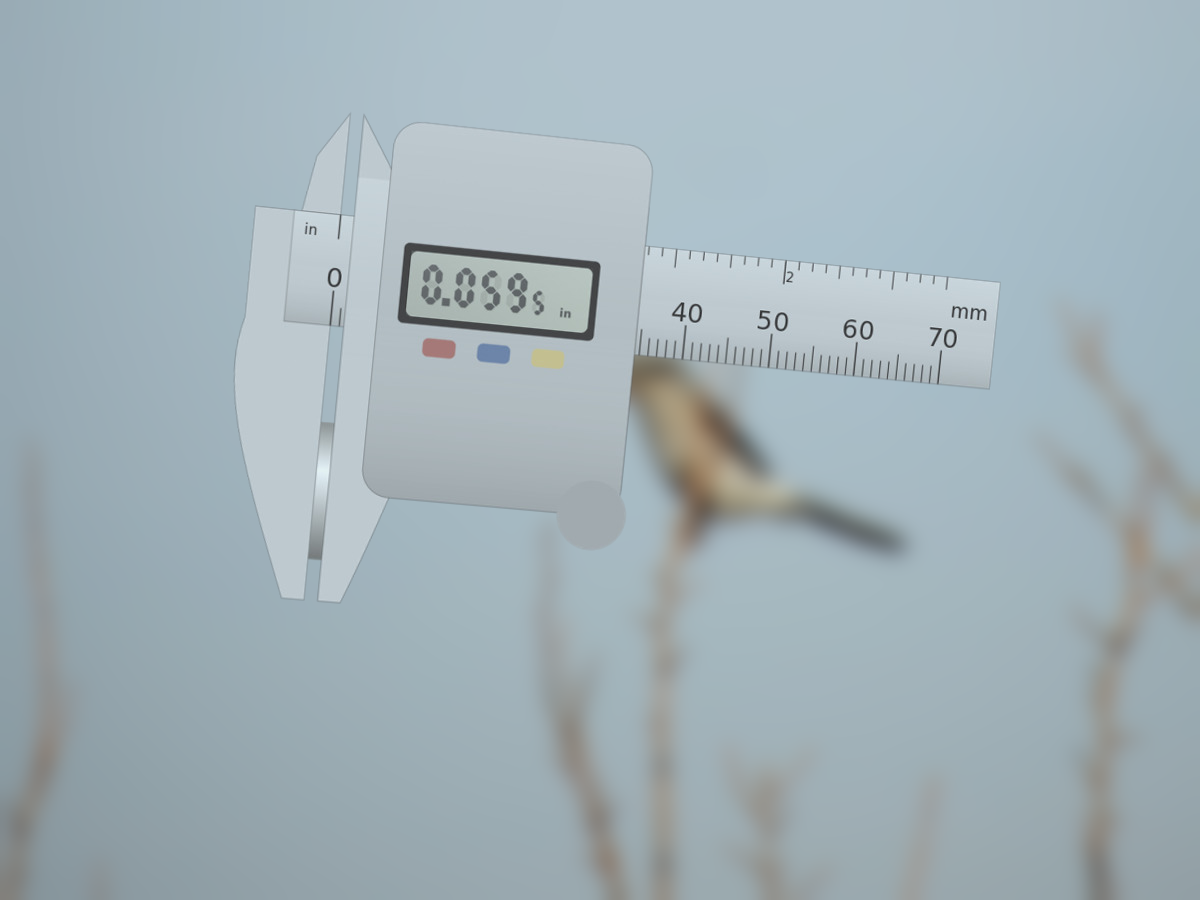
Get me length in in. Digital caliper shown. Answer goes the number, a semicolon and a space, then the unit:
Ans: 0.0595; in
